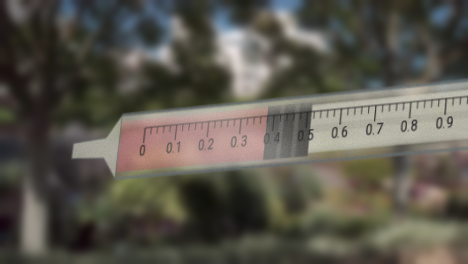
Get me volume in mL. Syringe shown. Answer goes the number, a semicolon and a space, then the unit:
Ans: 0.38; mL
